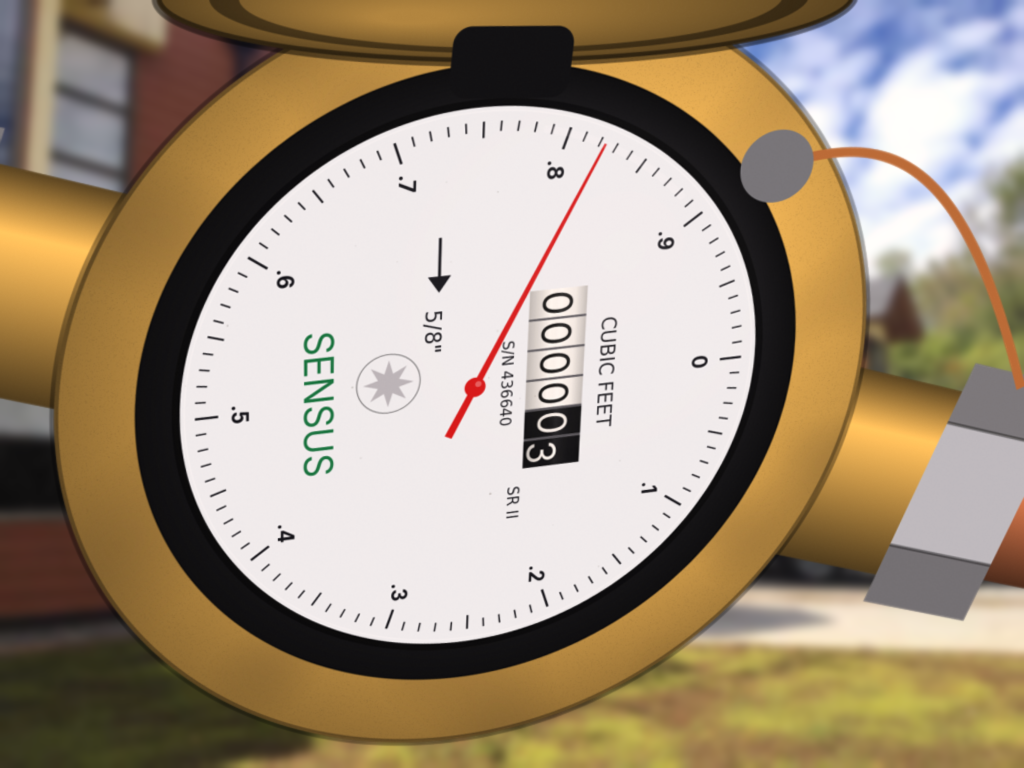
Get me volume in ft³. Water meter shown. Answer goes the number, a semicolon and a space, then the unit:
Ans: 2.82; ft³
